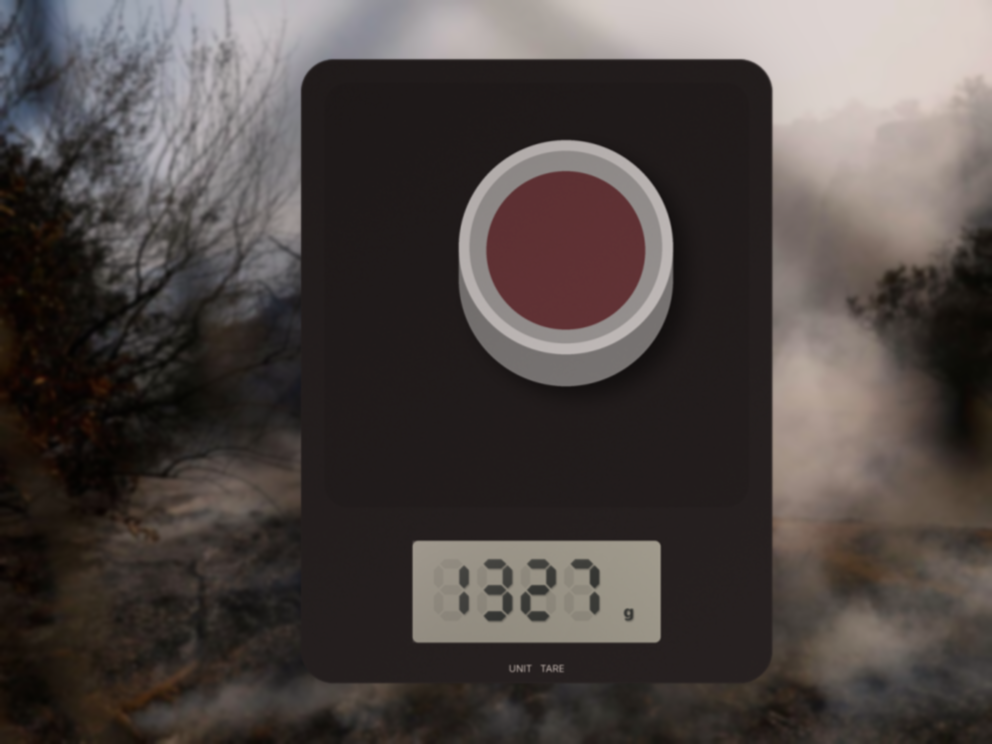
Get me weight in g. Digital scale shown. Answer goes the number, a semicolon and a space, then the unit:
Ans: 1327; g
